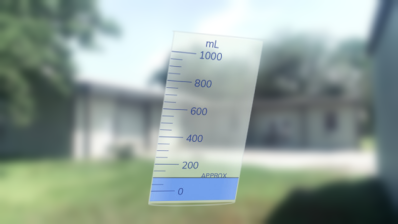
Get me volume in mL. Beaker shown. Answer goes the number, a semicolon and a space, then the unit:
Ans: 100; mL
